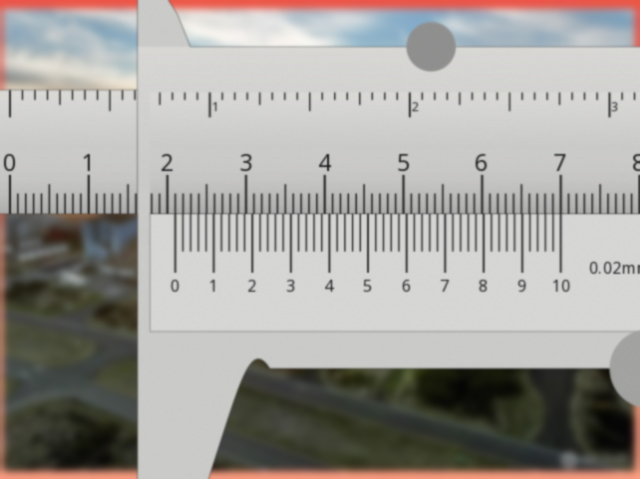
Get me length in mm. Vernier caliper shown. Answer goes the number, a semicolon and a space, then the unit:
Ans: 21.0; mm
